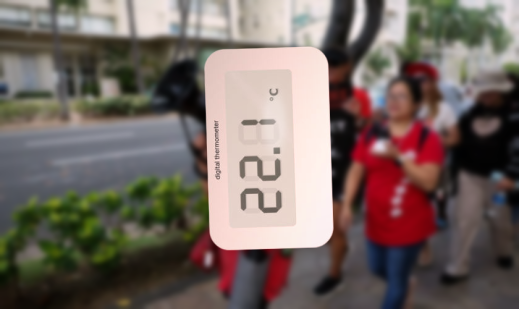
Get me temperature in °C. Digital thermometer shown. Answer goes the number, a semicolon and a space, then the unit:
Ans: 22.1; °C
